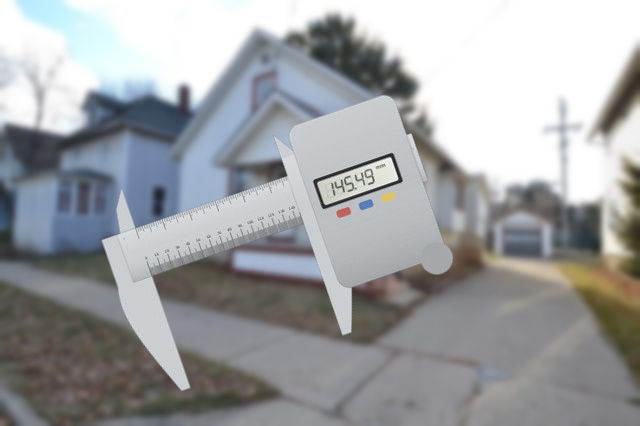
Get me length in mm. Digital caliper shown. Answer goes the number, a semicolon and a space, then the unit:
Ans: 145.49; mm
